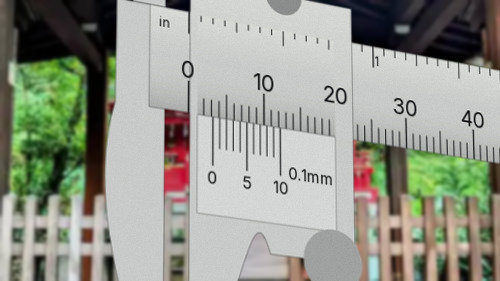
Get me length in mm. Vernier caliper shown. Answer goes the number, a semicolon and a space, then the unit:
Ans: 3.2; mm
